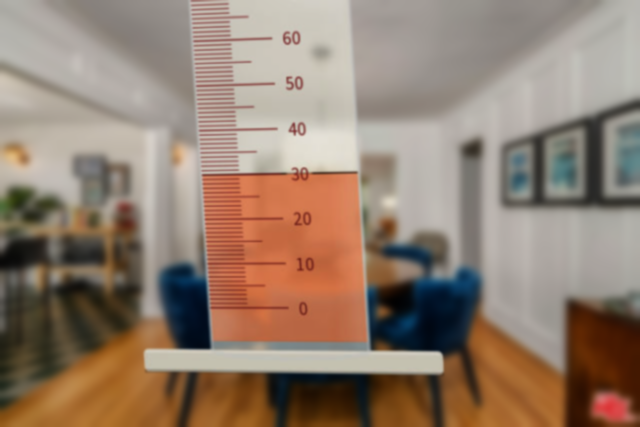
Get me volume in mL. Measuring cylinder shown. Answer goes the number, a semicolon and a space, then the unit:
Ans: 30; mL
